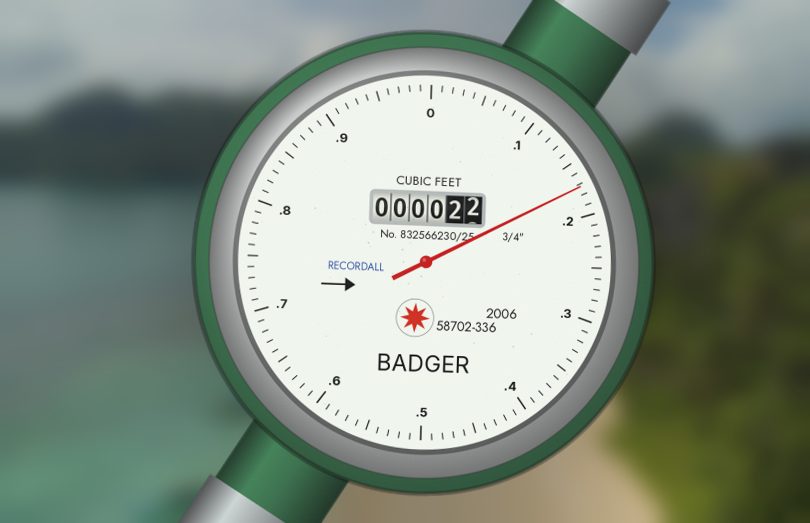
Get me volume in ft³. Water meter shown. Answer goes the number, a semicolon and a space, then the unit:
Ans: 22.17; ft³
